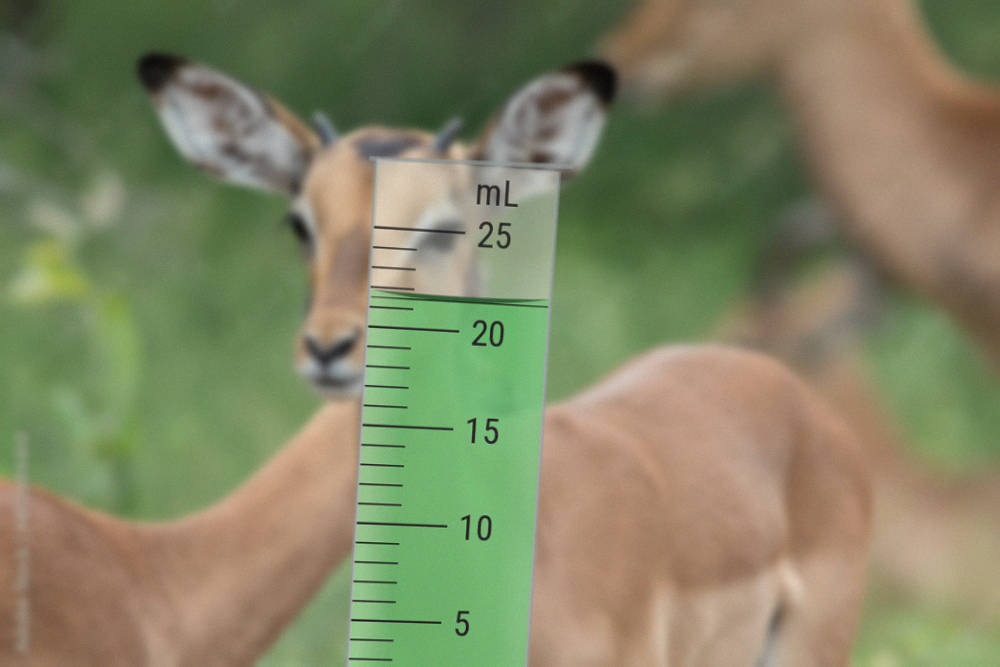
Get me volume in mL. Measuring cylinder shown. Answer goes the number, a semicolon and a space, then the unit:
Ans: 21.5; mL
